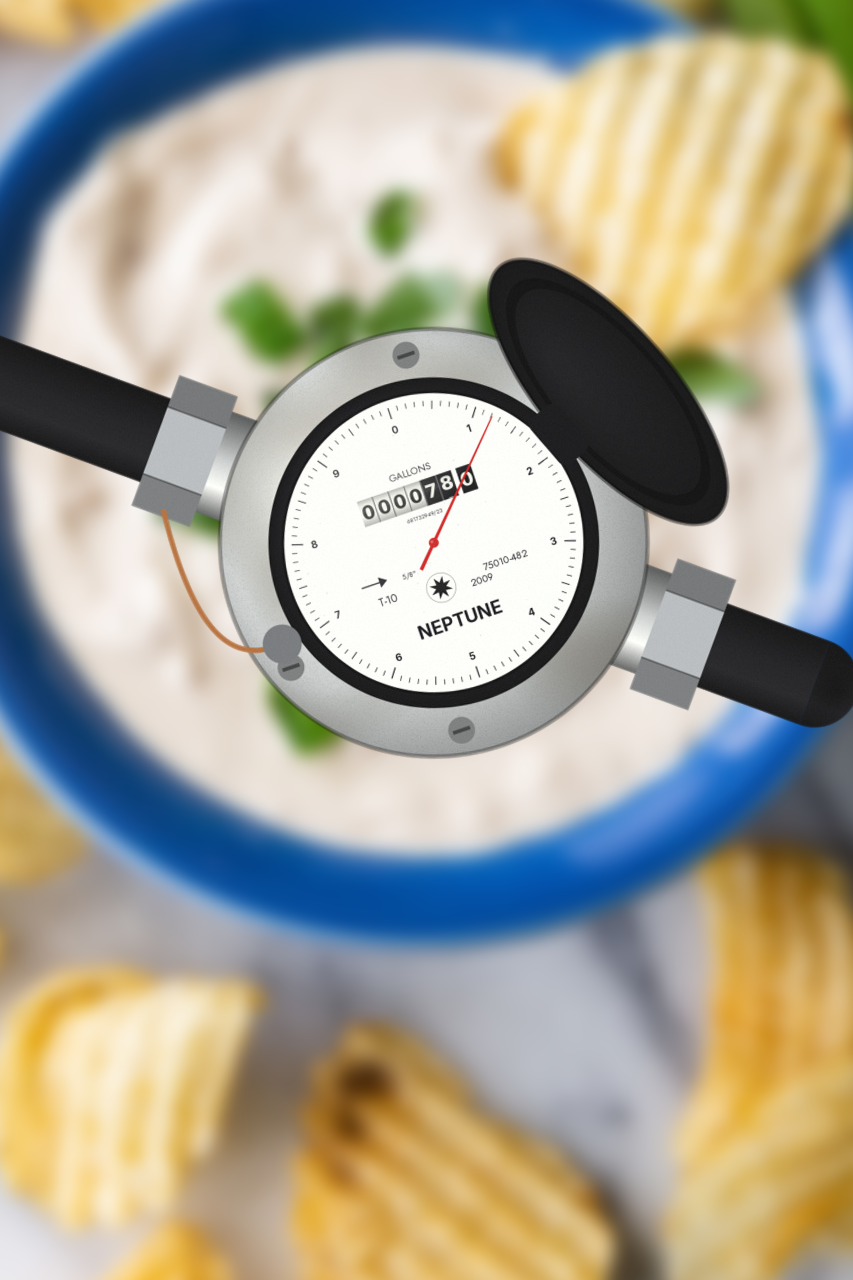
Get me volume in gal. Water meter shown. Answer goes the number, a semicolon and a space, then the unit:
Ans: 781.2; gal
